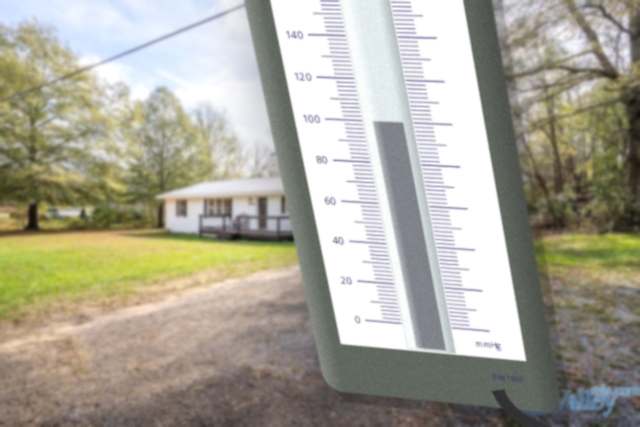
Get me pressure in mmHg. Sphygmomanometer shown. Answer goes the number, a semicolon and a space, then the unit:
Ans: 100; mmHg
